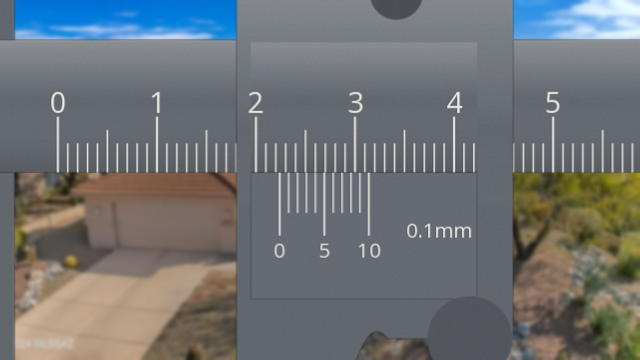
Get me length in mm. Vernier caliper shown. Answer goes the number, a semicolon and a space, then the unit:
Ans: 22.4; mm
